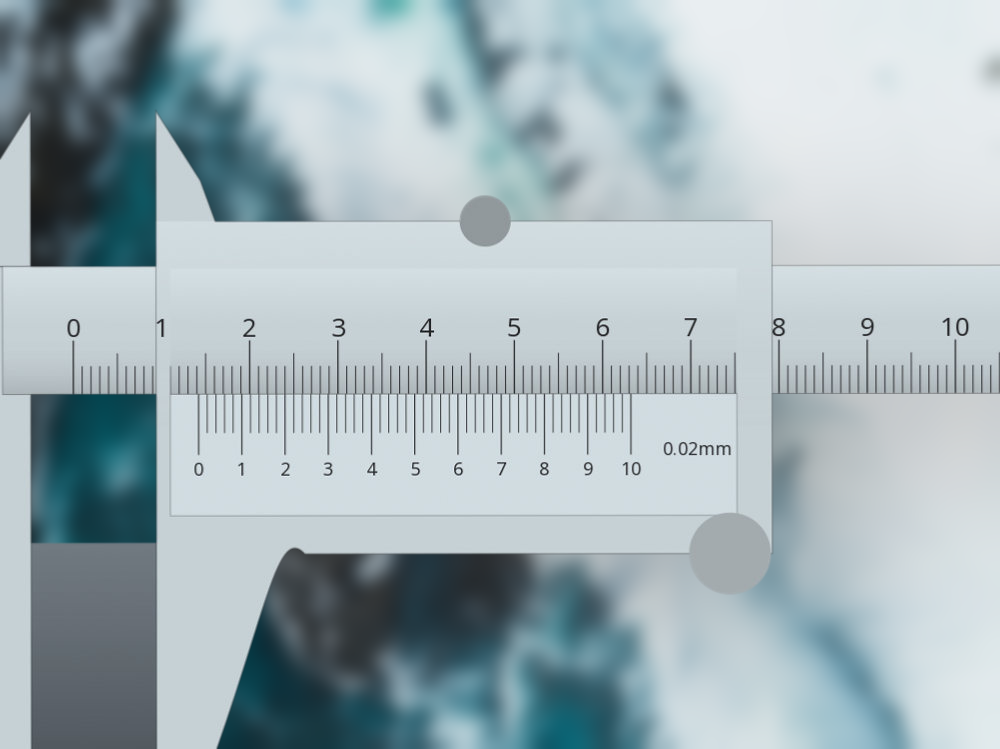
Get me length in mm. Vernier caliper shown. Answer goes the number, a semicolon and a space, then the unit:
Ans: 14.2; mm
